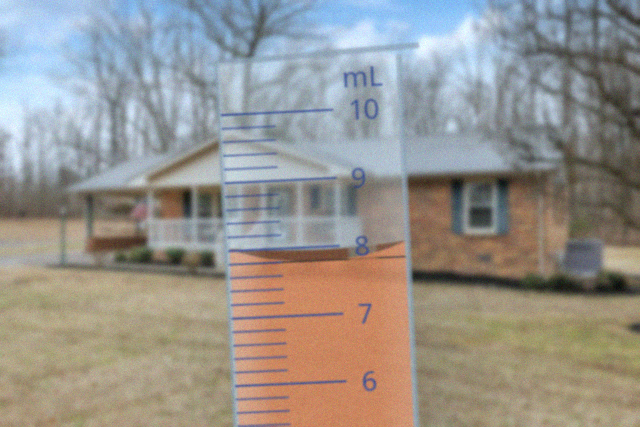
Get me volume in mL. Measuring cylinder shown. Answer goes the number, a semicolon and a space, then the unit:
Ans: 7.8; mL
